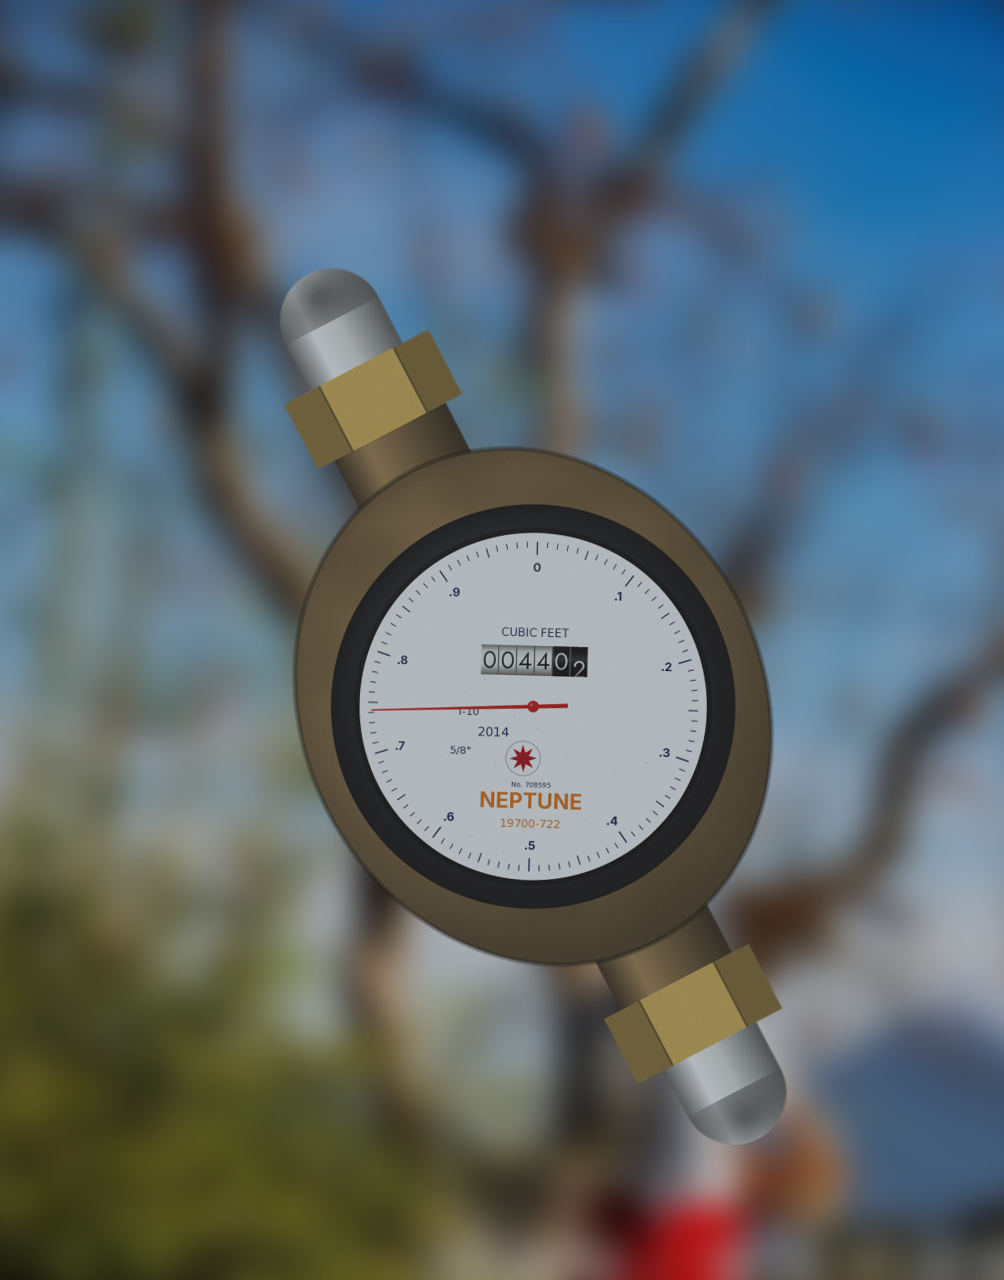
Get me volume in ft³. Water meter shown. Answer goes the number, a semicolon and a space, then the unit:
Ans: 4401.74; ft³
